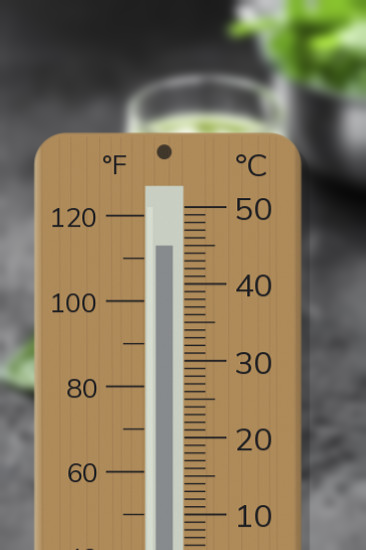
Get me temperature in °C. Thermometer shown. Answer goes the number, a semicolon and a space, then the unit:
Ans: 45; °C
